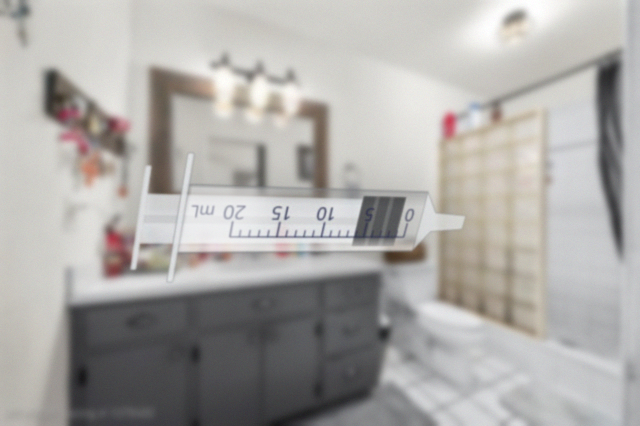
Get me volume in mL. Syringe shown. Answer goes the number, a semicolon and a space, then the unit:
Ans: 1; mL
